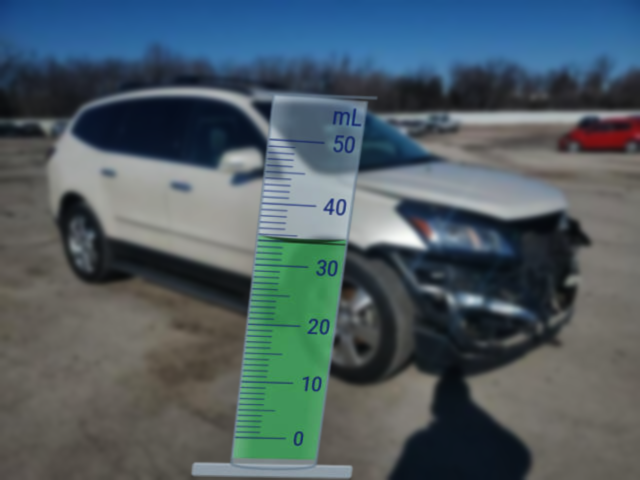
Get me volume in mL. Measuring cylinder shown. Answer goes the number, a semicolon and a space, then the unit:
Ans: 34; mL
